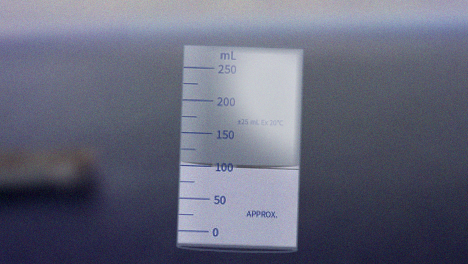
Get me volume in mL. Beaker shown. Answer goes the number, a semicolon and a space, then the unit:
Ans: 100; mL
